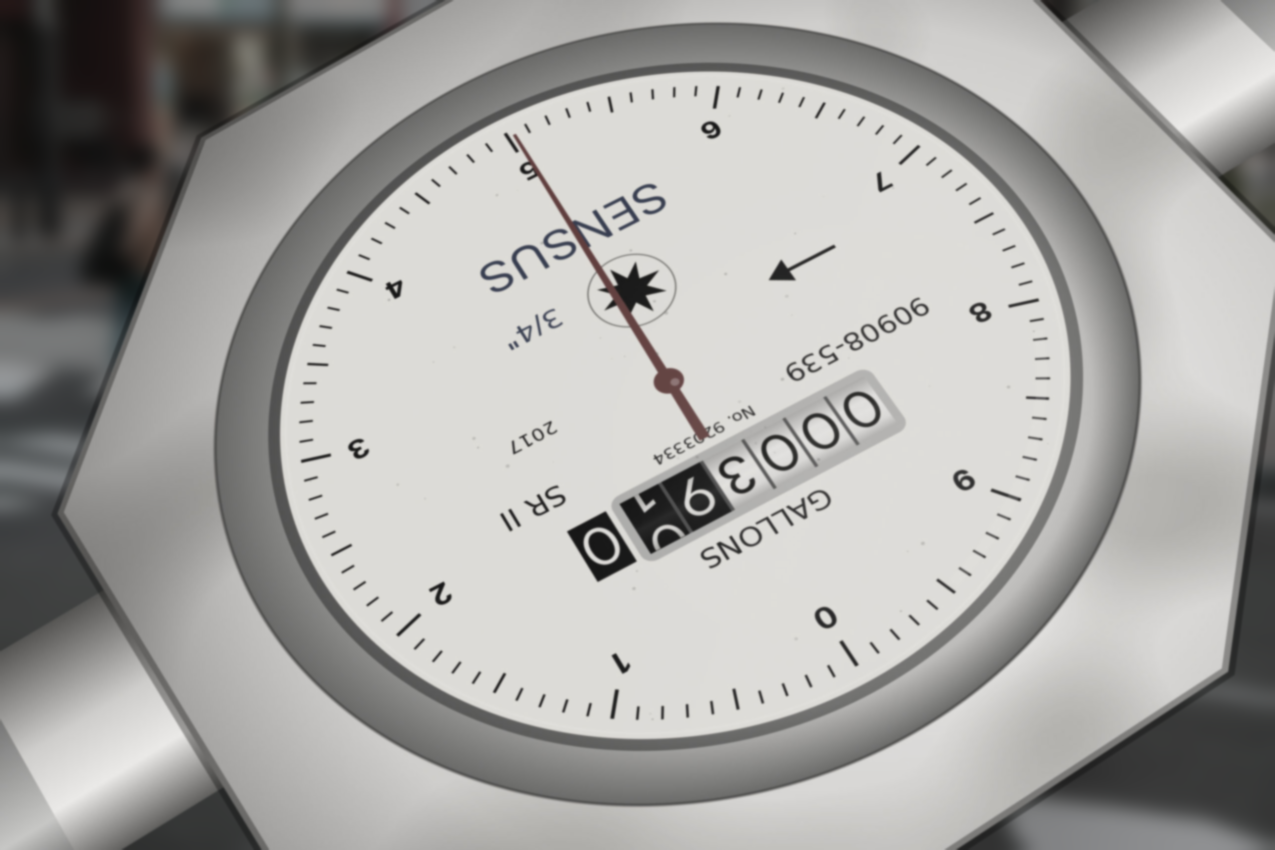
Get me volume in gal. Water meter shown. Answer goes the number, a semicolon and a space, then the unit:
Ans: 3905.0; gal
